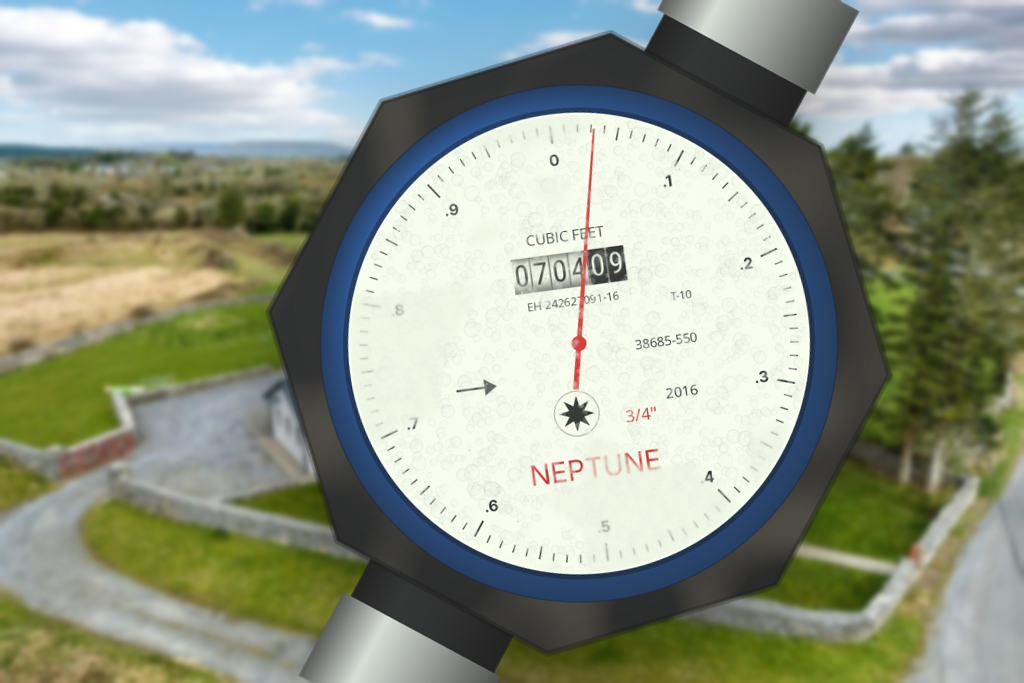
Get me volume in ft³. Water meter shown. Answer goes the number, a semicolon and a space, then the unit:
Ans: 70409.03; ft³
